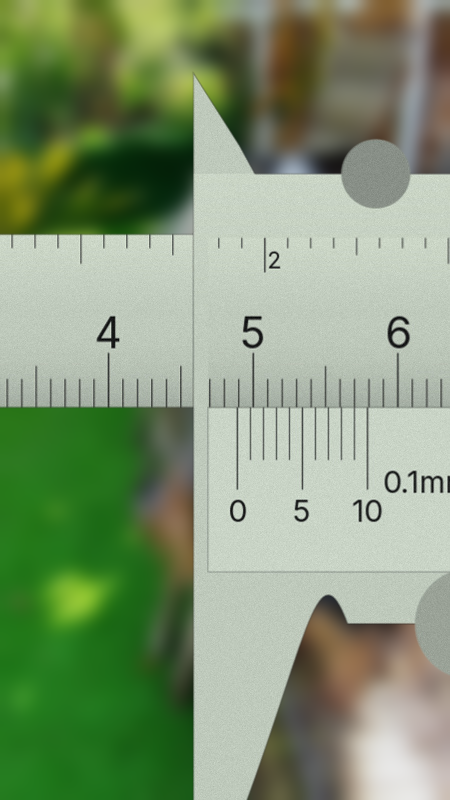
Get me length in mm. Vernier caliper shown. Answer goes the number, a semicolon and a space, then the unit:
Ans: 48.9; mm
